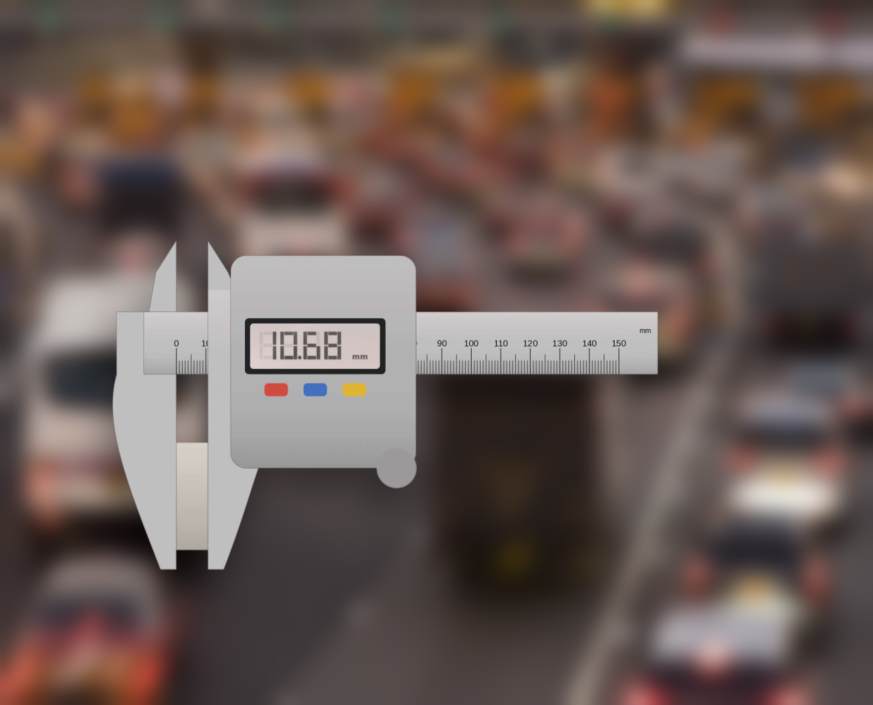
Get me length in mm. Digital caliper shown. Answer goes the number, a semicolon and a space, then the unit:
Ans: 10.68; mm
